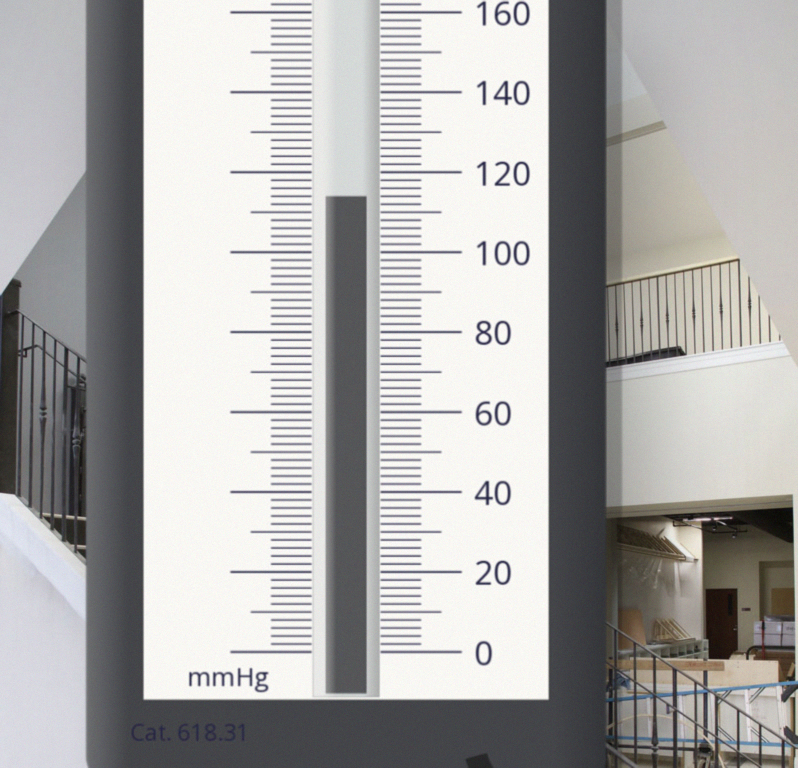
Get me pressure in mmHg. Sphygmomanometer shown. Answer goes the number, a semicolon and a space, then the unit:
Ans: 114; mmHg
